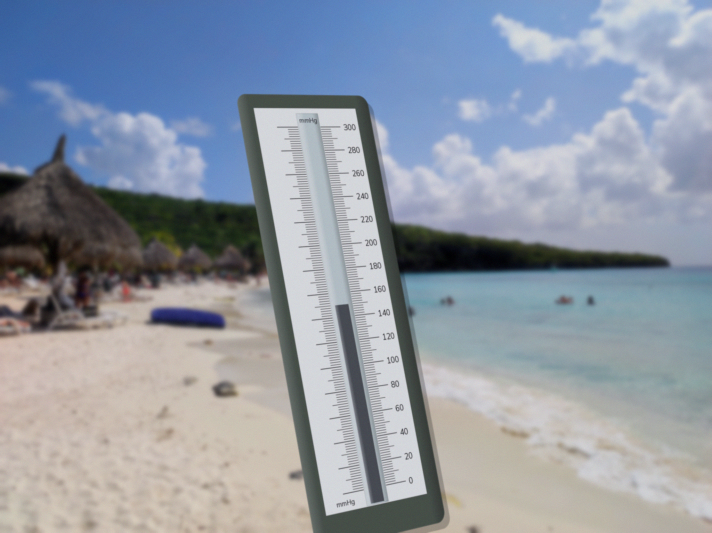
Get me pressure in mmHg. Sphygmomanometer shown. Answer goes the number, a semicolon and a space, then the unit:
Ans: 150; mmHg
